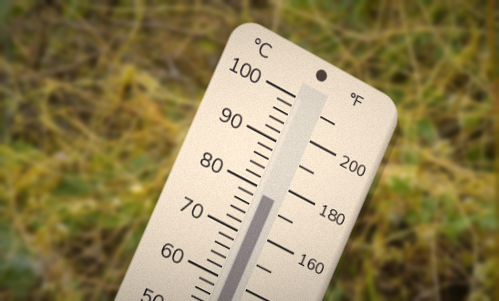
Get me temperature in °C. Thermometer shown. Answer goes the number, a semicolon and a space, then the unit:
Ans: 79; °C
